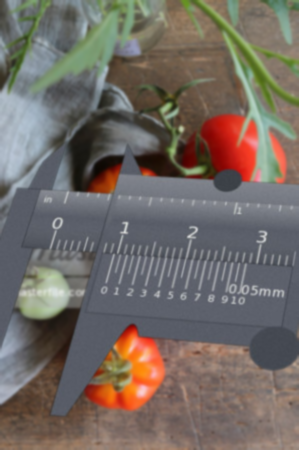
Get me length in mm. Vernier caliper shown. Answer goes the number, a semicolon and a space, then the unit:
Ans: 9.5; mm
